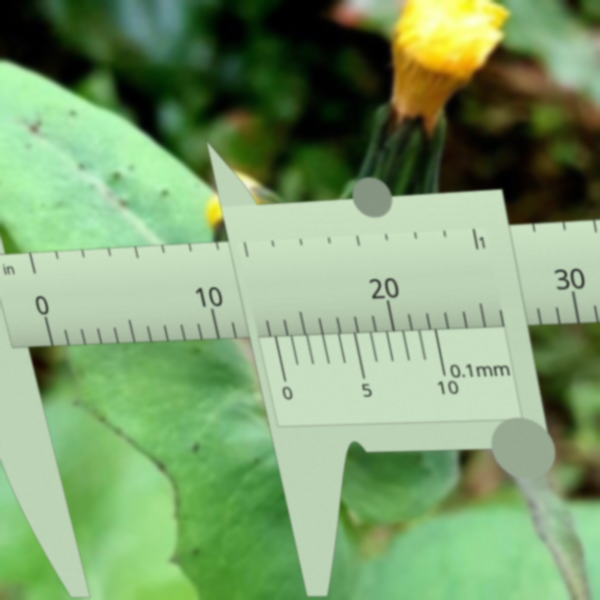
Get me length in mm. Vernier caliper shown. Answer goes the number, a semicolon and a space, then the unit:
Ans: 13.3; mm
